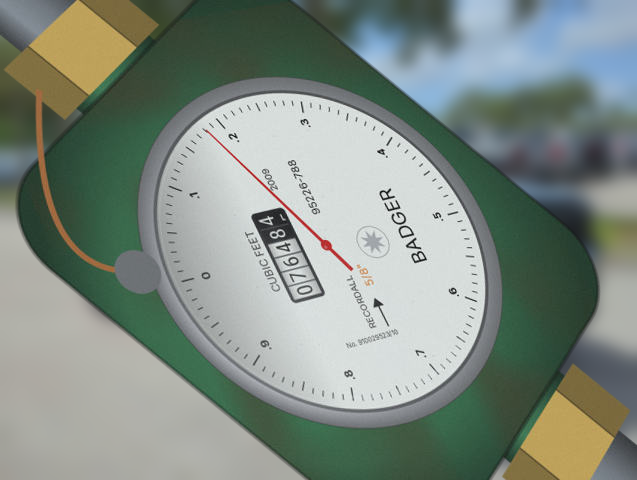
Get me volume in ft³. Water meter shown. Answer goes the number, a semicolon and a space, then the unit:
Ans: 76484.18; ft³
